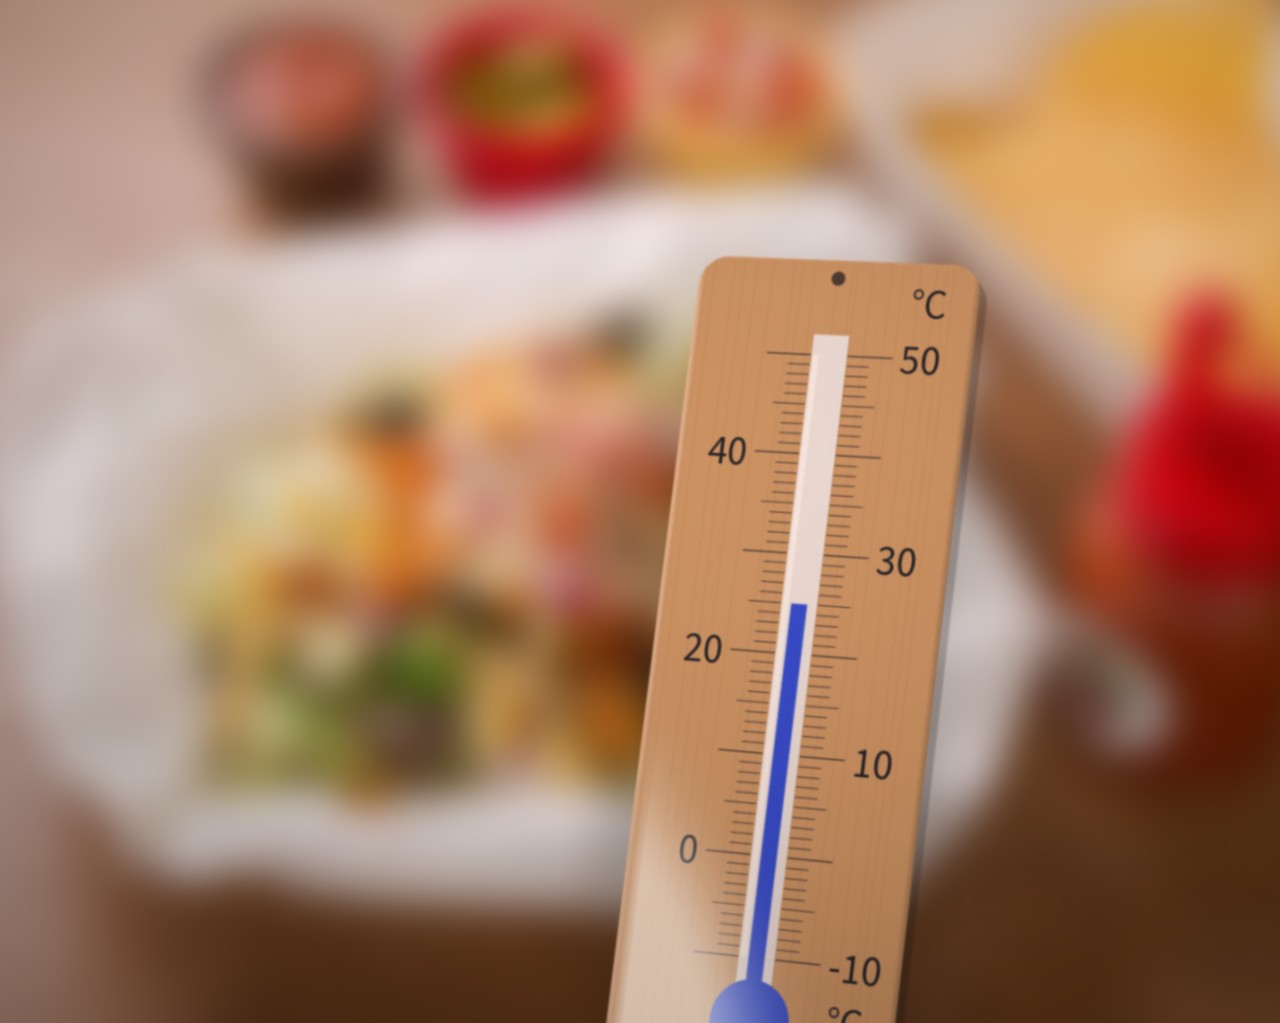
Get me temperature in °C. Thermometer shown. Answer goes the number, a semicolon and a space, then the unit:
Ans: 25; °C
